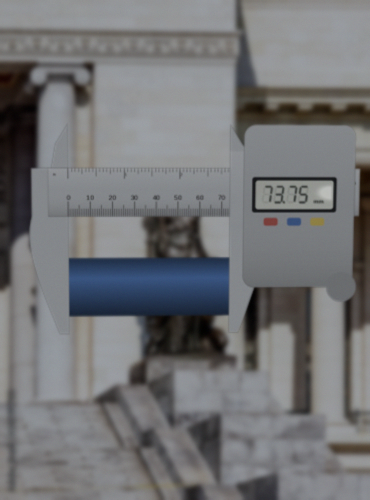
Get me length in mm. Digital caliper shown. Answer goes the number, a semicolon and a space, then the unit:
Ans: 73.75; mm
